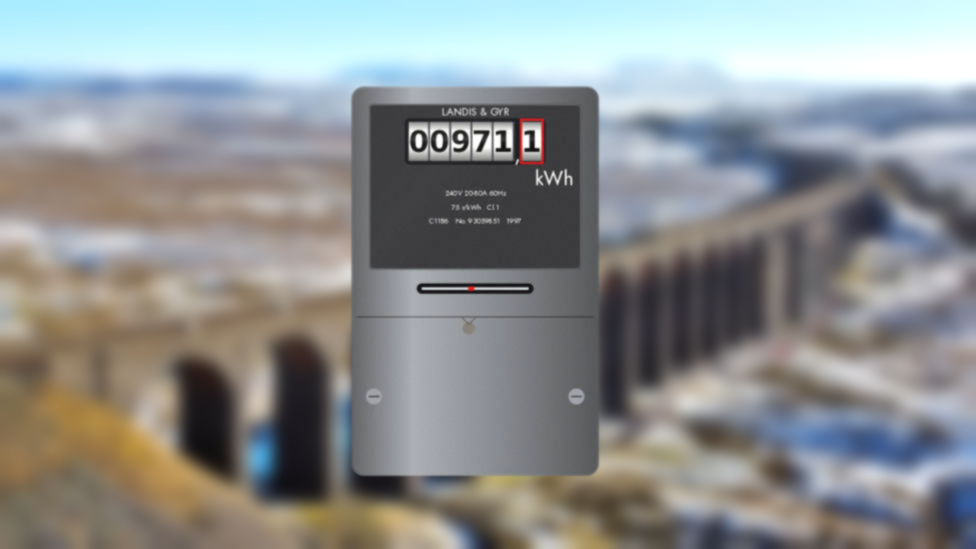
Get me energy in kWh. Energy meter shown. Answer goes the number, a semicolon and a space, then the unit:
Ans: 971.1; kWh
